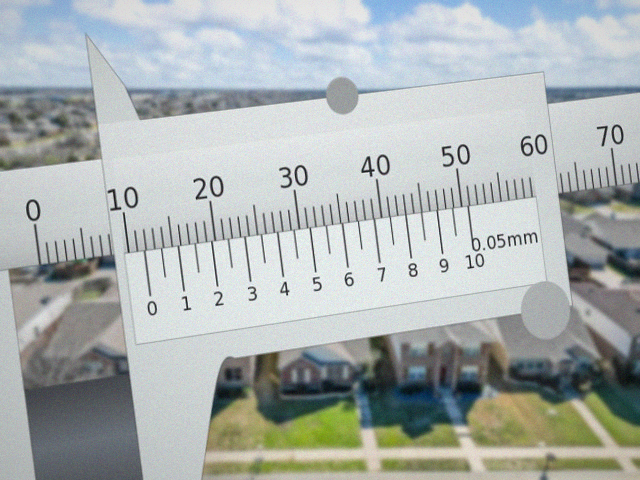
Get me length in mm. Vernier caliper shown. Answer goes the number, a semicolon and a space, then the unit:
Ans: 11.8; mm
